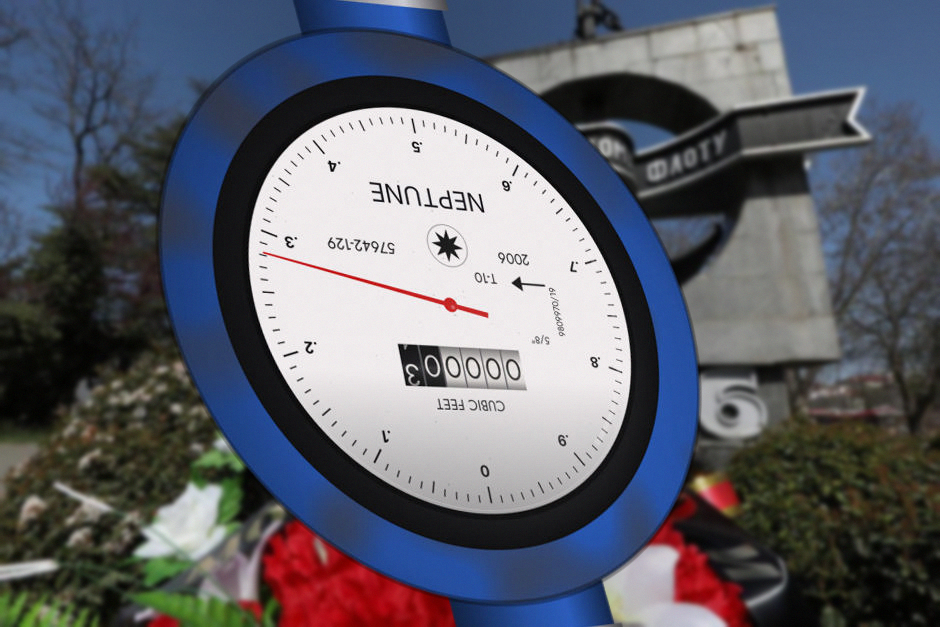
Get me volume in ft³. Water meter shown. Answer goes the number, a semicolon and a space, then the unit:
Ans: 3.28; ft³
